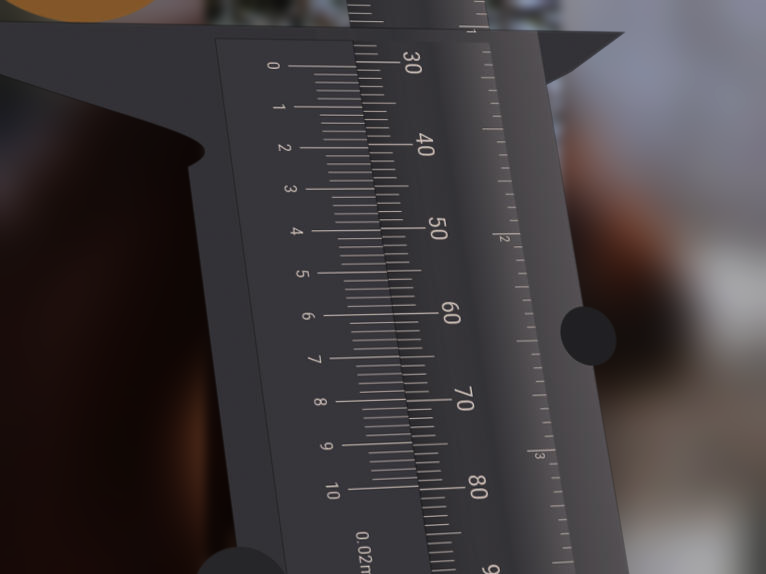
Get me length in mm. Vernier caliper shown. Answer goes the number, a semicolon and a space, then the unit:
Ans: 30.6; mm
